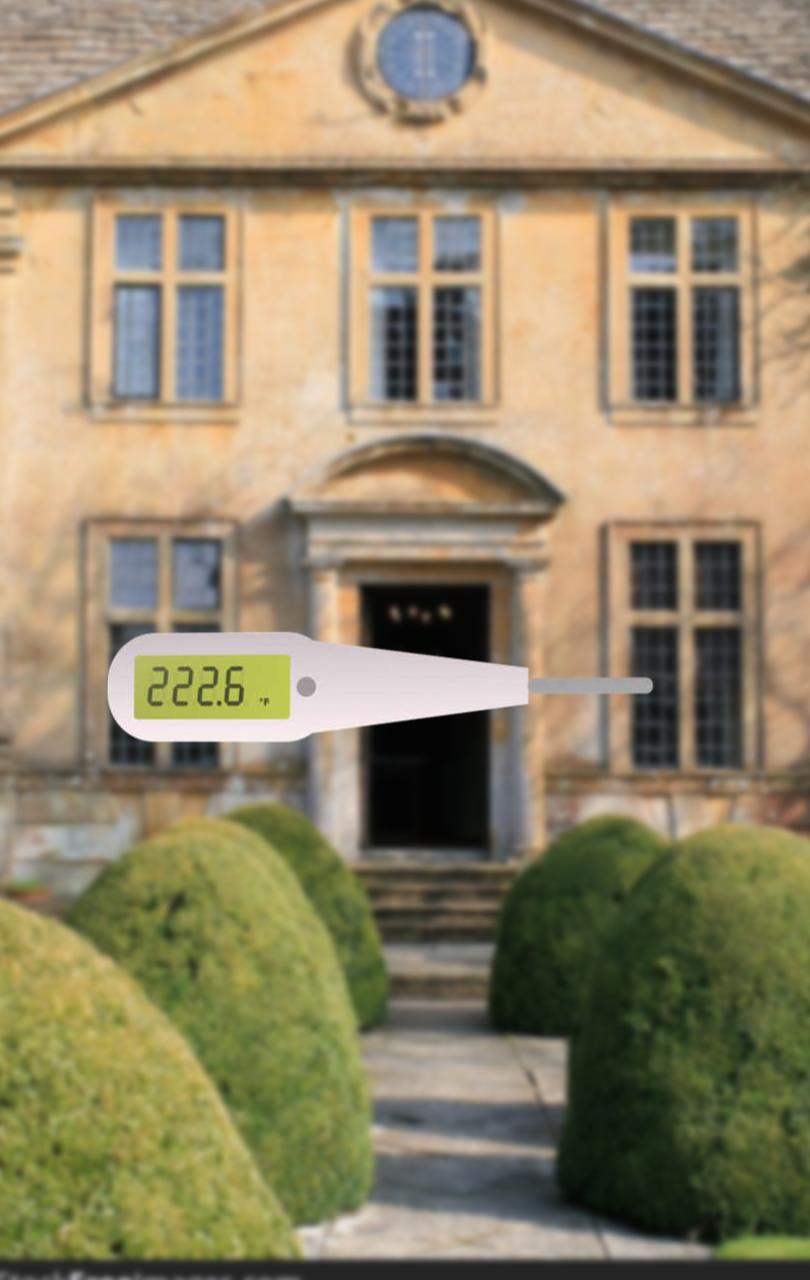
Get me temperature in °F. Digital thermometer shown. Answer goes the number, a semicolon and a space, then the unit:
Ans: 222.6; °F
